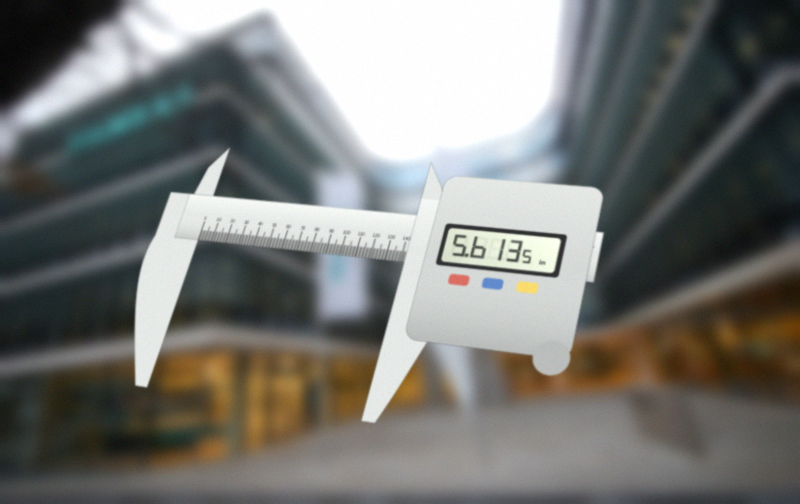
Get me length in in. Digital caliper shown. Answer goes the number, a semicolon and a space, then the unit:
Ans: 5.6135; in
